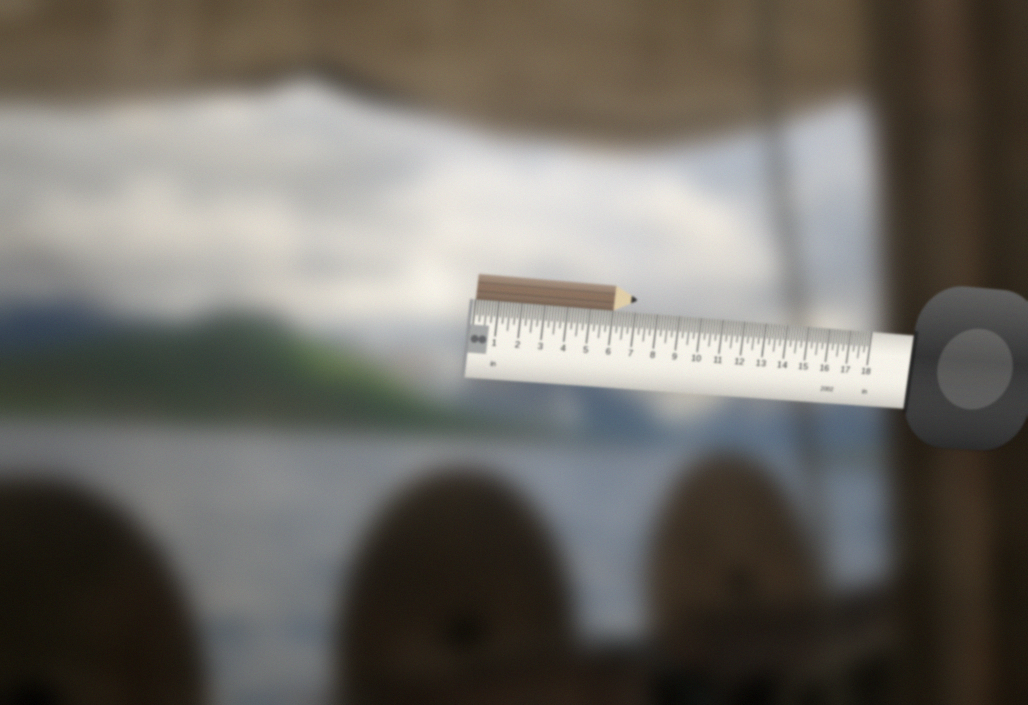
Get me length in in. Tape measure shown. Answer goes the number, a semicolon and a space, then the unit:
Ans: 7; in
